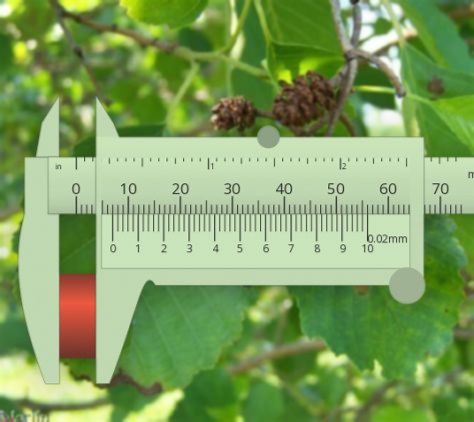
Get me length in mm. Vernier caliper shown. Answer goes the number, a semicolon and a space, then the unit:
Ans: 7.0; mm
